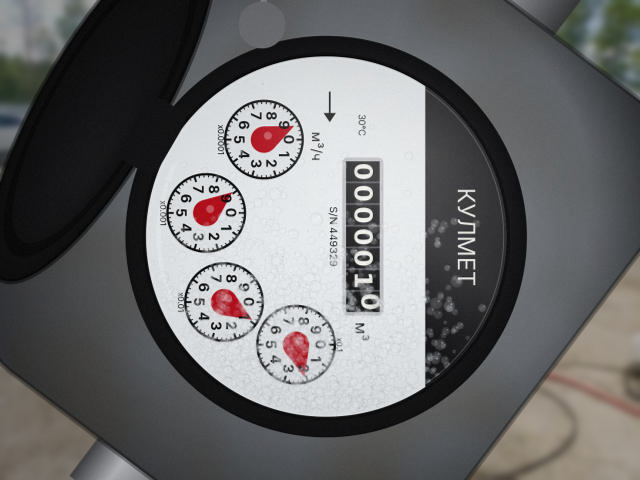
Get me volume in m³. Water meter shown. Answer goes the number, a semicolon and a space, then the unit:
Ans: 10.2089; m³
